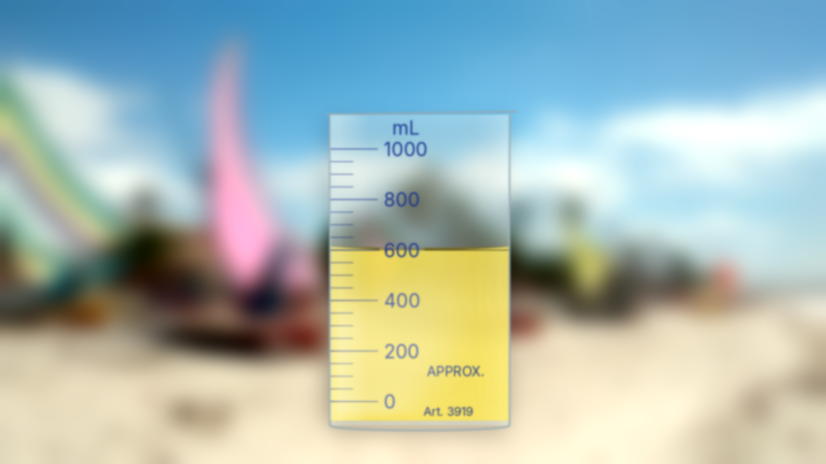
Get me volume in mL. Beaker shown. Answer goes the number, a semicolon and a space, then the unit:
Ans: 600; mL
